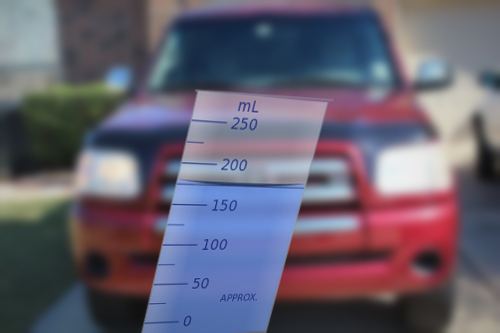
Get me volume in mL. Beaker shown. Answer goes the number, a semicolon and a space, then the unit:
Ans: 175; mL
